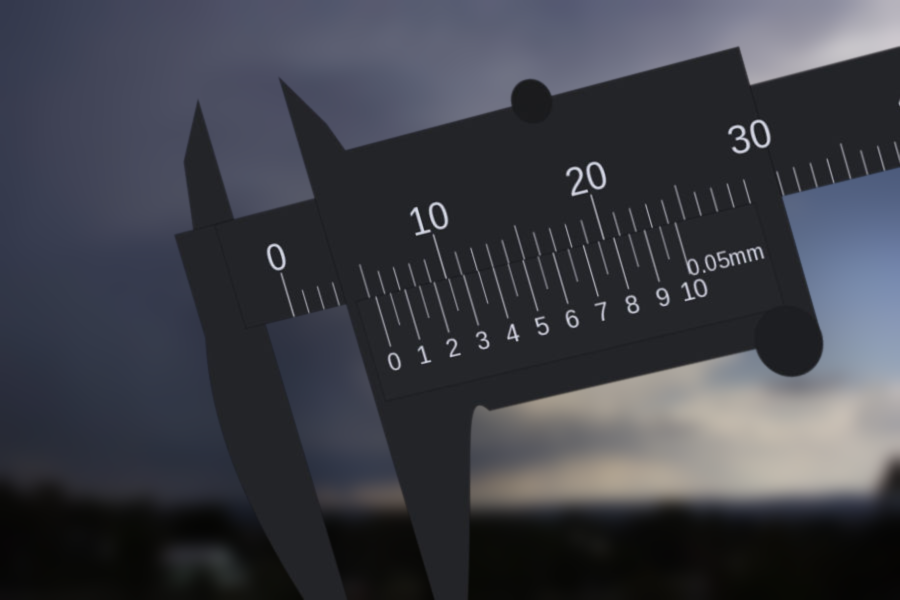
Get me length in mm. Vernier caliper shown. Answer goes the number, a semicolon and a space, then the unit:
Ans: 5.4; mm
